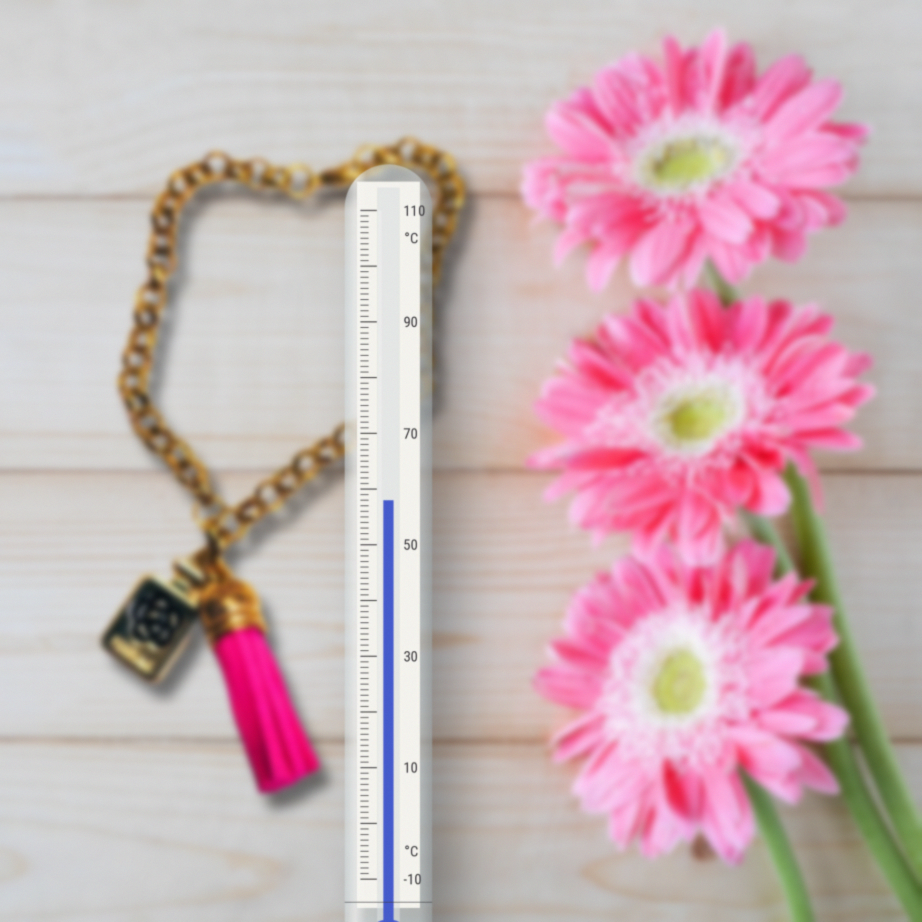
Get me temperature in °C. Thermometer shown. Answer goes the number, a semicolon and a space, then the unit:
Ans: 58; °C
